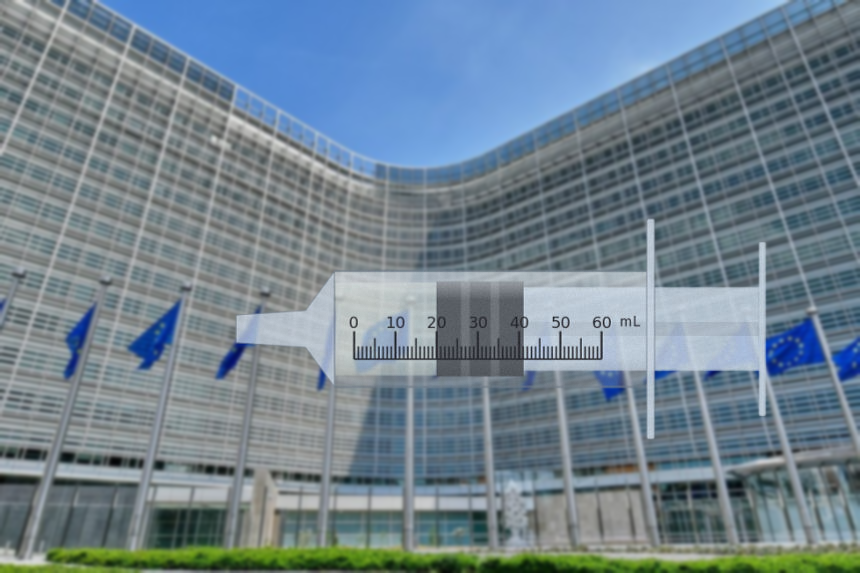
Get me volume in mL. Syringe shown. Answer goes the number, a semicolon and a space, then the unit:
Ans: 20; mL
